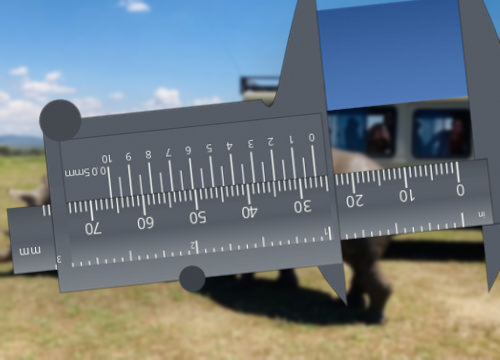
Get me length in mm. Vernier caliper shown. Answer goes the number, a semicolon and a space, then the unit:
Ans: 27.0; mm
